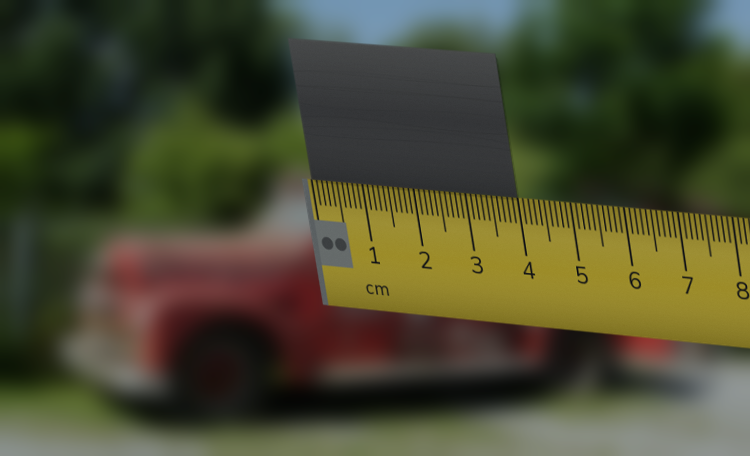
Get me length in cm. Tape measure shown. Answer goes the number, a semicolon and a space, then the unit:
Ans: 4; cm
